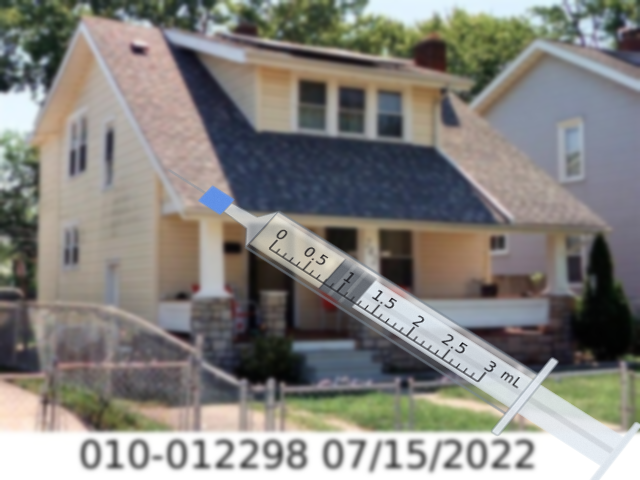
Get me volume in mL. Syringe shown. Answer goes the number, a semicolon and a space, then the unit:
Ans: 0.8; mL
